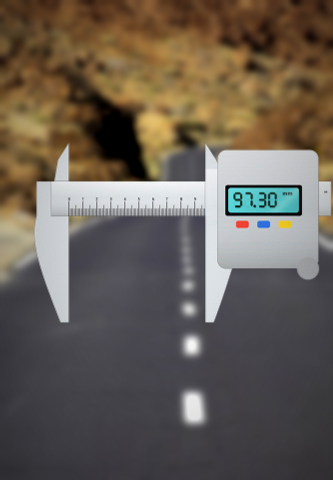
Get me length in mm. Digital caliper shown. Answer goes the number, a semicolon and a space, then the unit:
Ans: 97.30; mm
